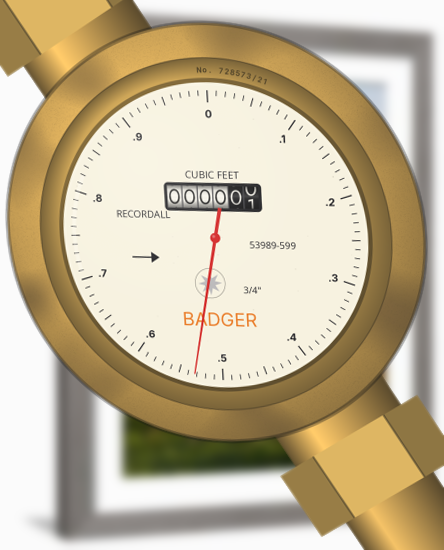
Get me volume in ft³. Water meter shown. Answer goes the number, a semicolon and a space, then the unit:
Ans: 0.53; ft³
